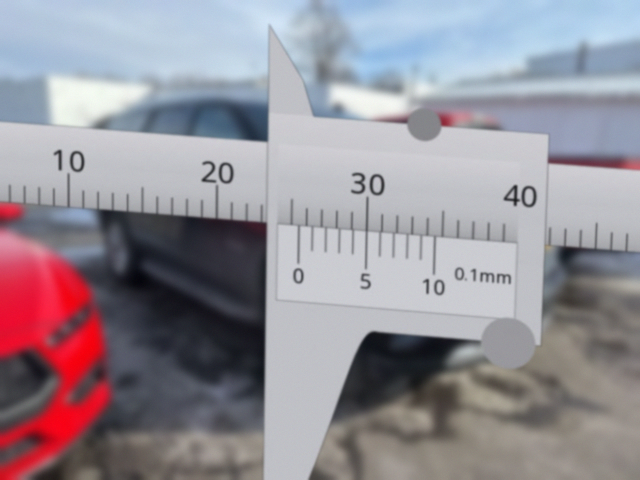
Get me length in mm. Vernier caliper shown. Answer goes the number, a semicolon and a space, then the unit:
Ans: 25.5; mm
